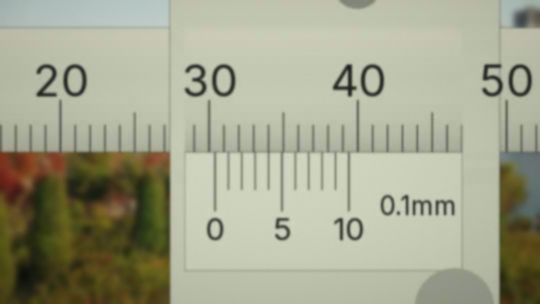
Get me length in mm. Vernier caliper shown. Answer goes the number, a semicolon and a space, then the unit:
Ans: 30.4; mm
